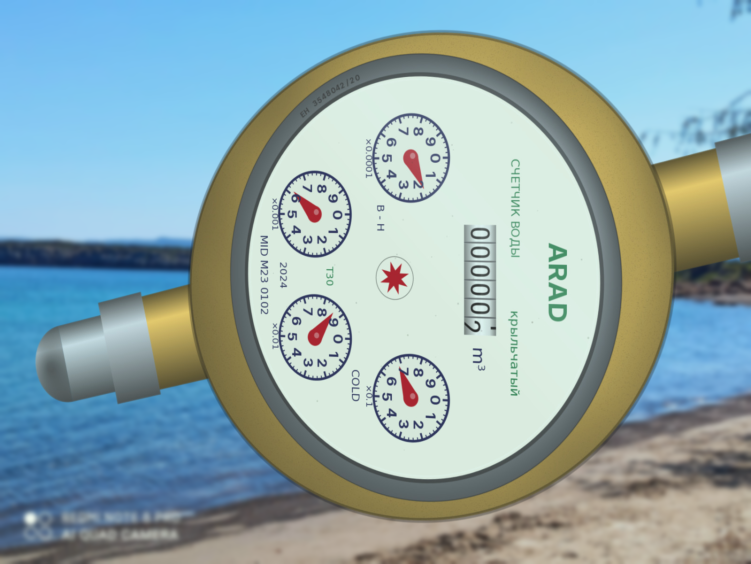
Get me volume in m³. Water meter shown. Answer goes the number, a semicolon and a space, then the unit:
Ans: 1.6861; m³
